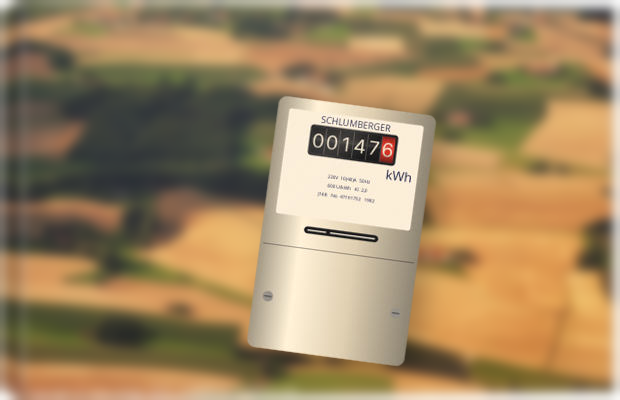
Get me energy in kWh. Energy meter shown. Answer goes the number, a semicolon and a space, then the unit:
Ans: 147.6; kWh
